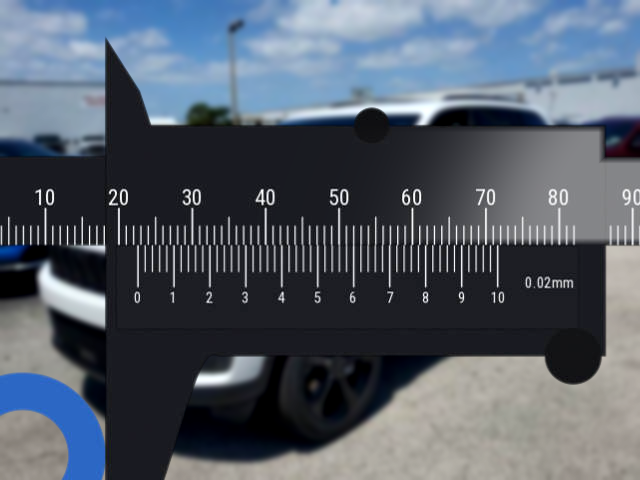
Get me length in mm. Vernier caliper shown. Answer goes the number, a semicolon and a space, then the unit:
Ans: 22.6; mm
